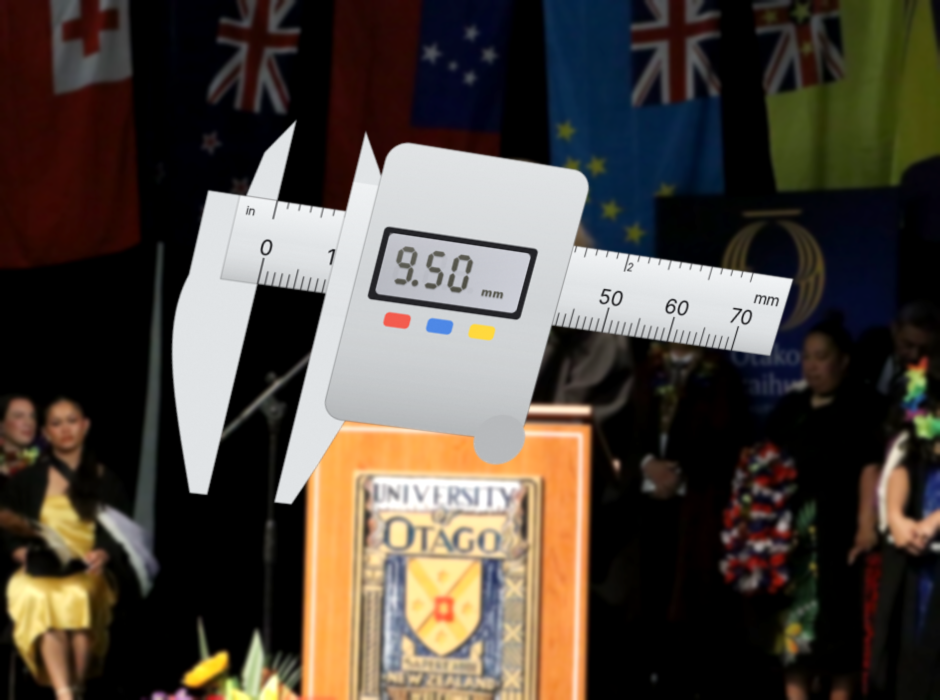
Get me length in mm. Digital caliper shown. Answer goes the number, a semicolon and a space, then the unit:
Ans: 9.50; mm
